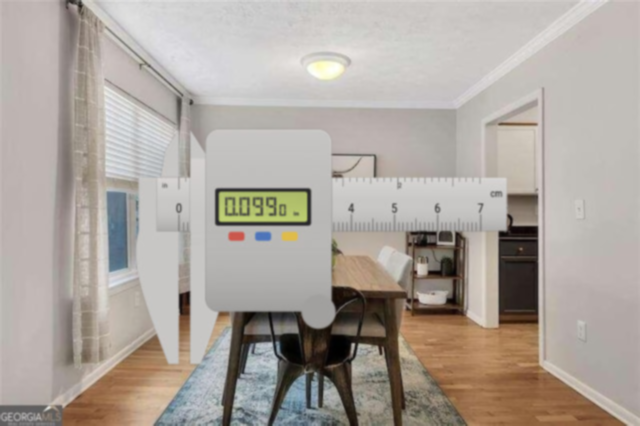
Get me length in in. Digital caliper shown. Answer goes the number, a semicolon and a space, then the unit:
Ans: 0.0990; in
